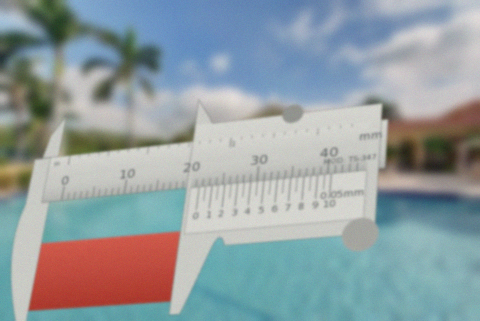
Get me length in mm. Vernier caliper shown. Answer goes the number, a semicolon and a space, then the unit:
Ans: 21.5; mm
